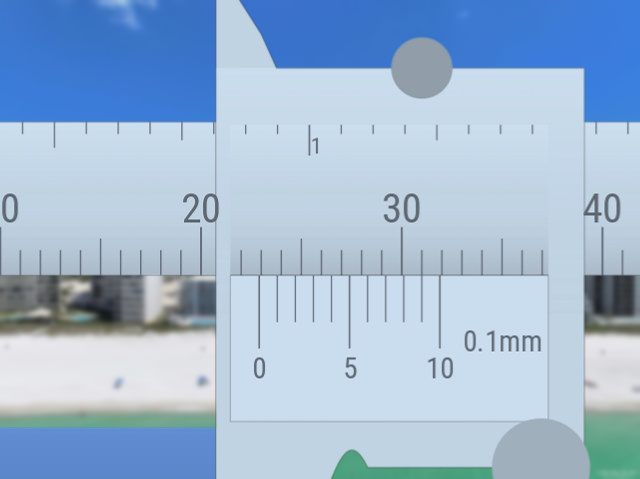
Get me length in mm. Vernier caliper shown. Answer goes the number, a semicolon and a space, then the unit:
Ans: 22.9; mm
